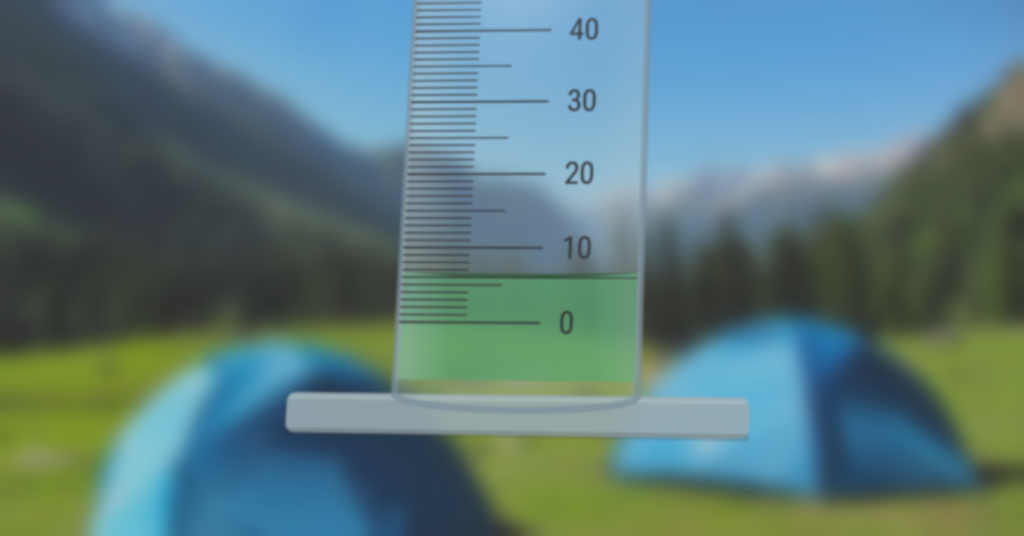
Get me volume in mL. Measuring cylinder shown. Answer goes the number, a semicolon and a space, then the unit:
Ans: 6; mL
